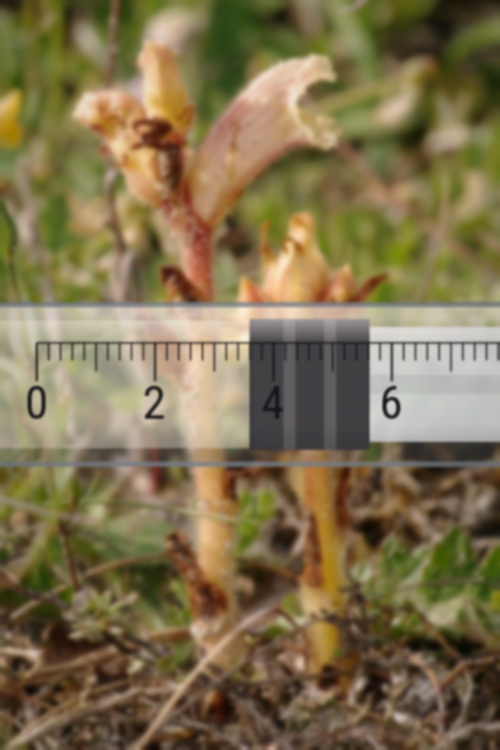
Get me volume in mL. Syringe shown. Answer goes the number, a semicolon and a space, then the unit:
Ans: 3.6; mL
